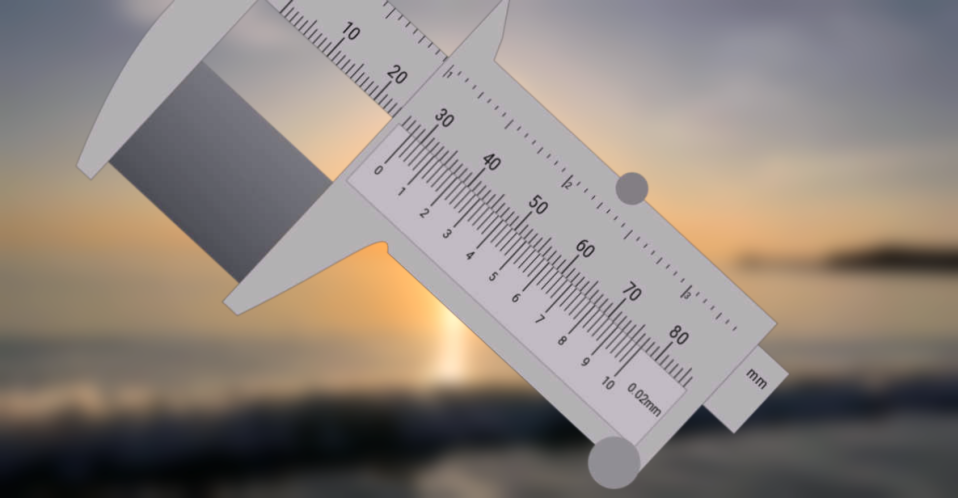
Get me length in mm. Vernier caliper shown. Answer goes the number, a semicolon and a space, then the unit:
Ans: 28.0; mm
